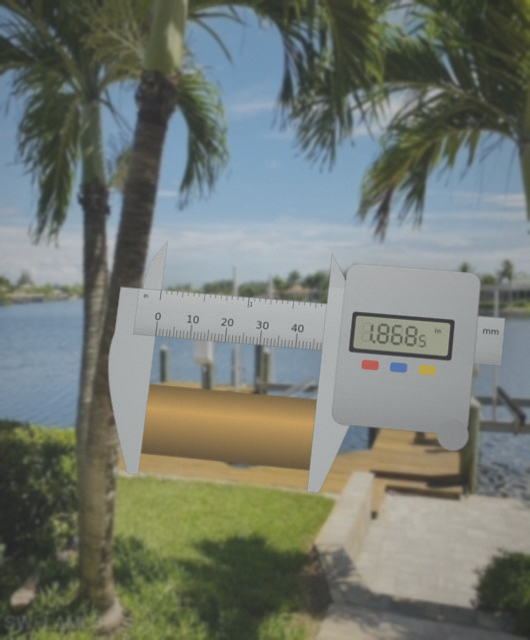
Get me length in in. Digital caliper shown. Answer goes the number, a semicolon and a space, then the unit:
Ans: 1.8685; in
